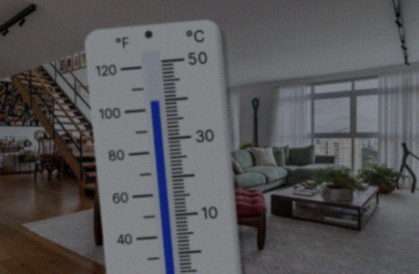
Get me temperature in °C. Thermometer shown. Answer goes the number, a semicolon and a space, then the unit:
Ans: 40; °C
